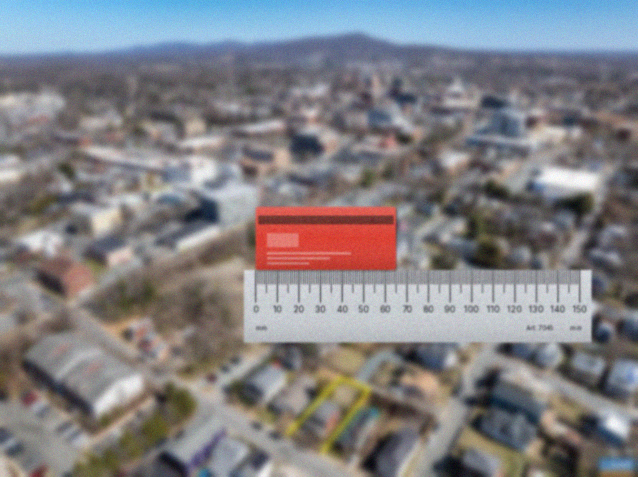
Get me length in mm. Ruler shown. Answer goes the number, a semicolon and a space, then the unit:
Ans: 65; mm
